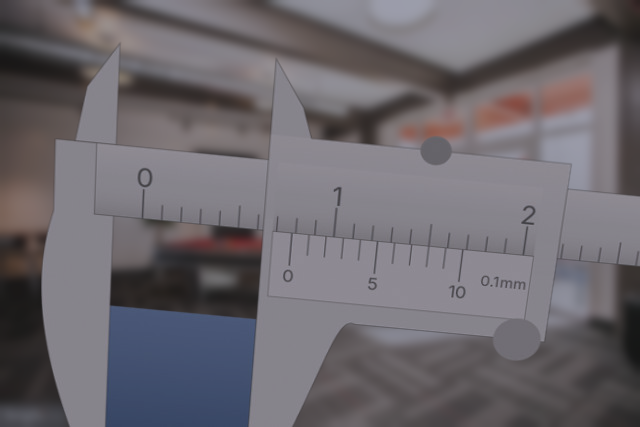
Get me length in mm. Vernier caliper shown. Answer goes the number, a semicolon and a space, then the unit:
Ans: 7.8; mm
